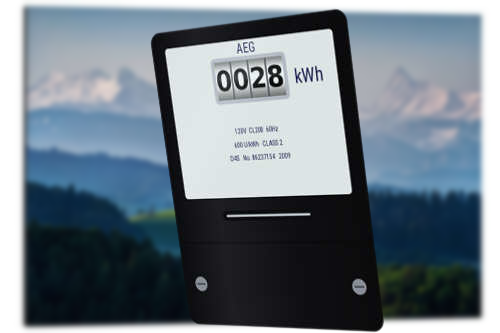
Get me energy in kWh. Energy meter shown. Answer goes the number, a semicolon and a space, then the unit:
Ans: 28; kWh
